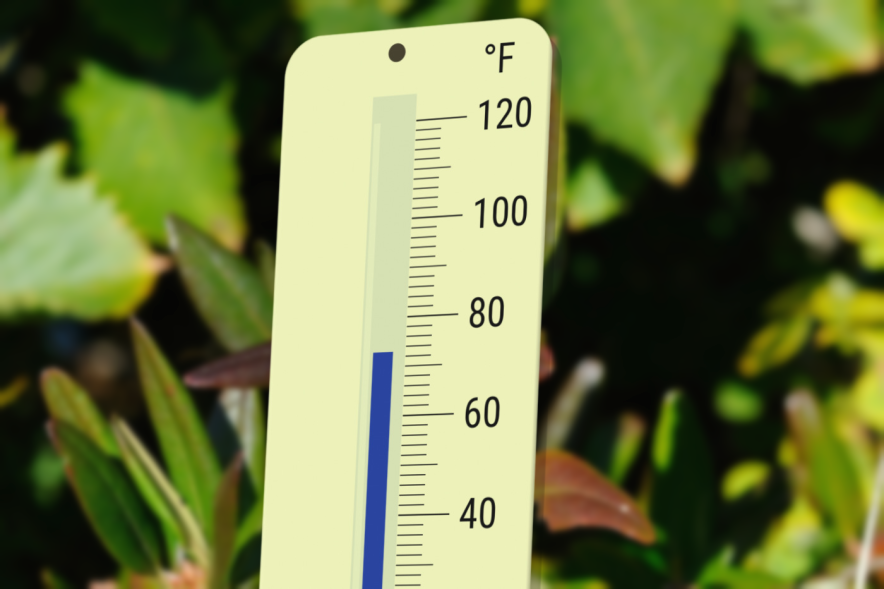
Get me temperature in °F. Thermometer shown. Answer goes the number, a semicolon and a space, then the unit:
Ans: 73; °F
